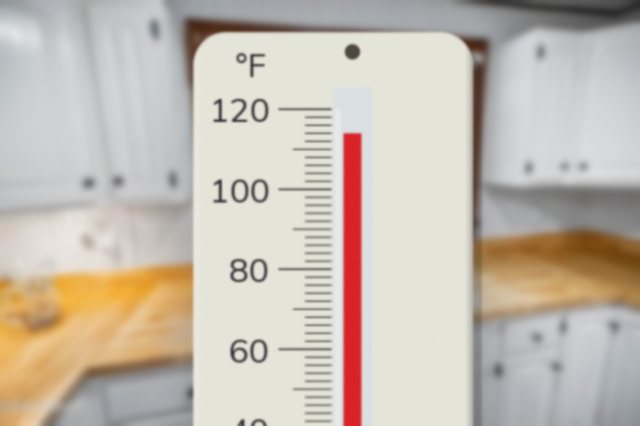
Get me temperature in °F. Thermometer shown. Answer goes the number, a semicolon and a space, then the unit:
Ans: 114; °F
